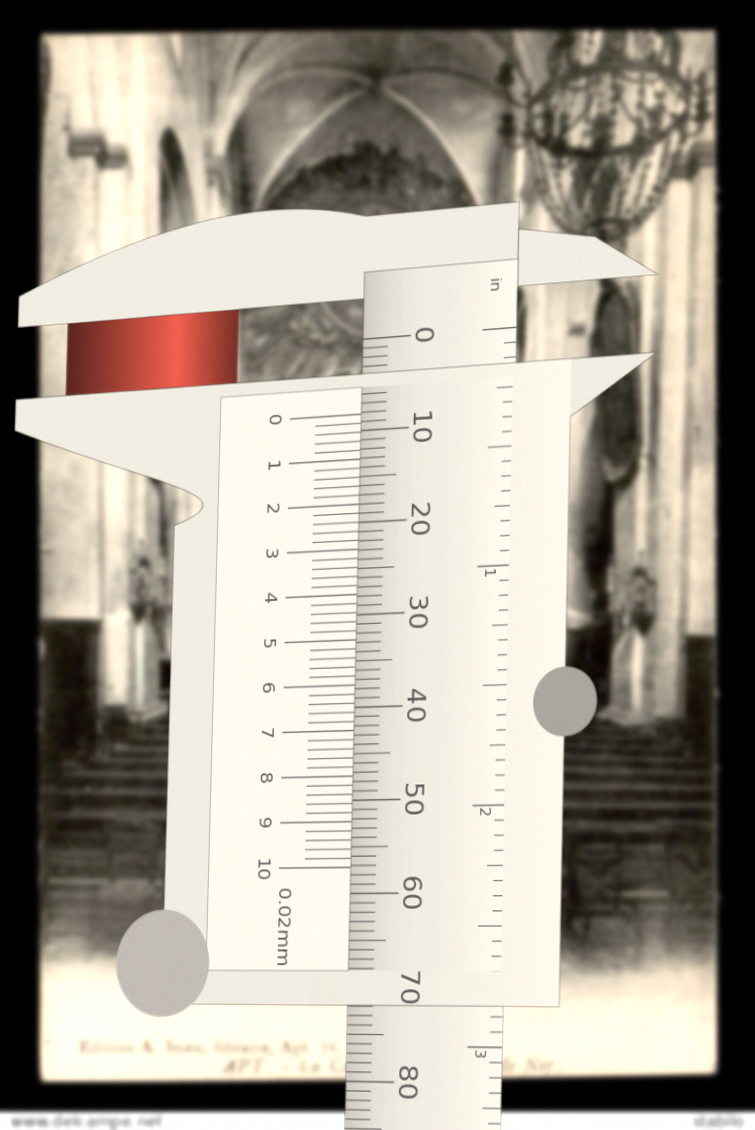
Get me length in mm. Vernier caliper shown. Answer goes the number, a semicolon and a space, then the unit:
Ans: 8.2; mm
